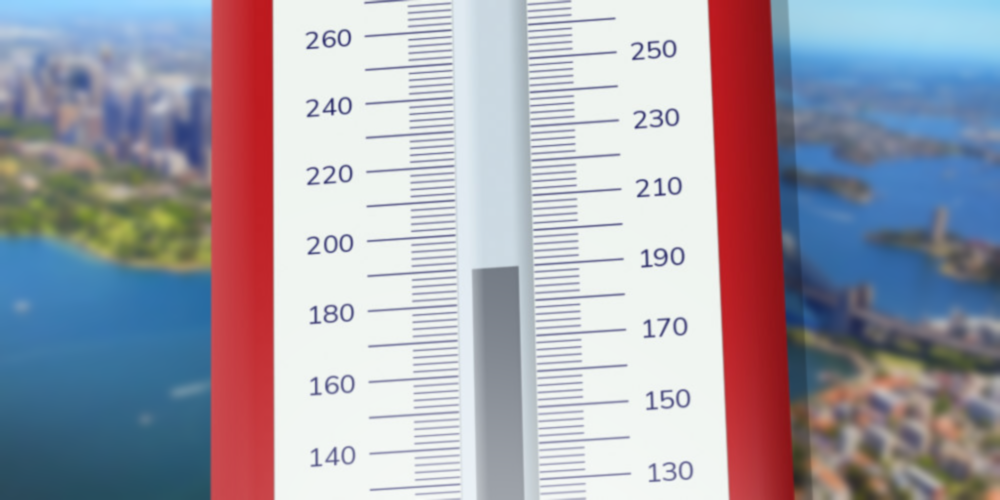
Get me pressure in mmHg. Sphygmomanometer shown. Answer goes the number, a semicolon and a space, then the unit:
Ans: 190; mmHg
